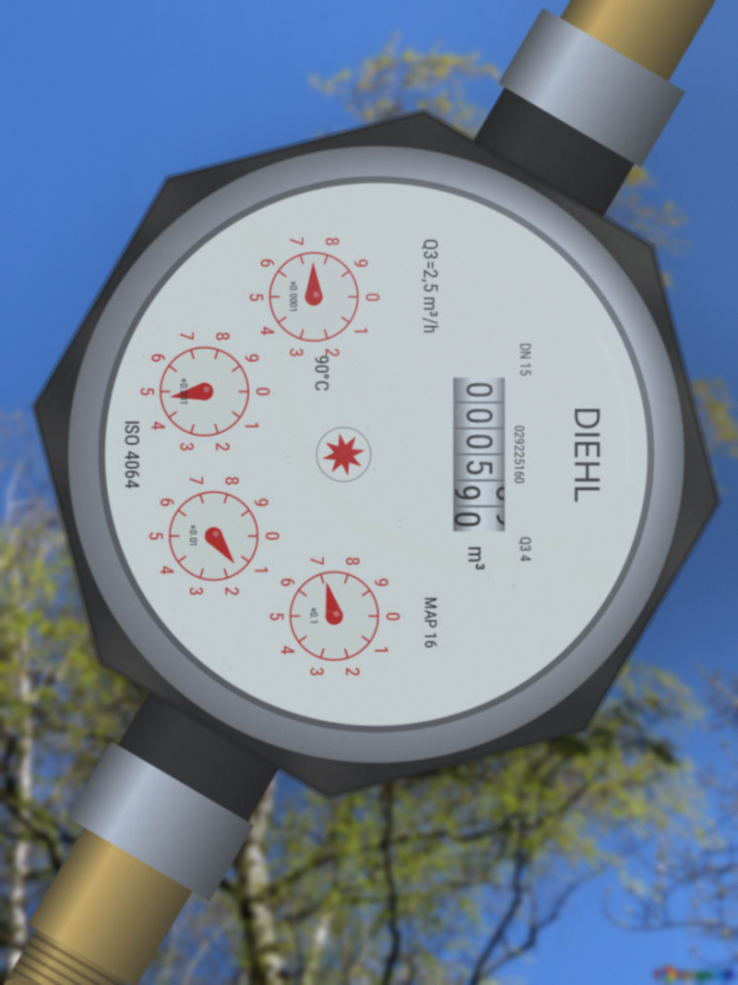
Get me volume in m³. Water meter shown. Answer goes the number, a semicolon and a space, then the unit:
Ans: 589.7147; m³
